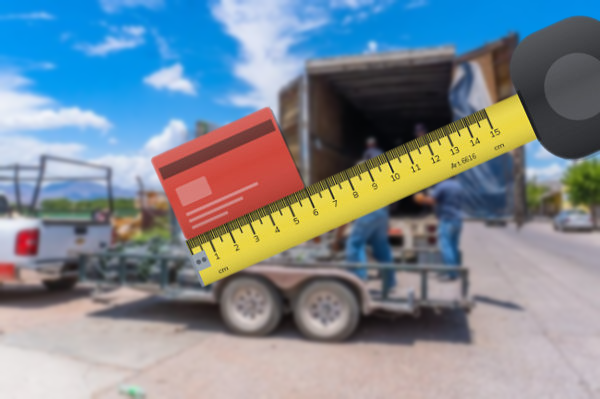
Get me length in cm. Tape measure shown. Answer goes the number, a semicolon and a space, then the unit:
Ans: 6; cm
